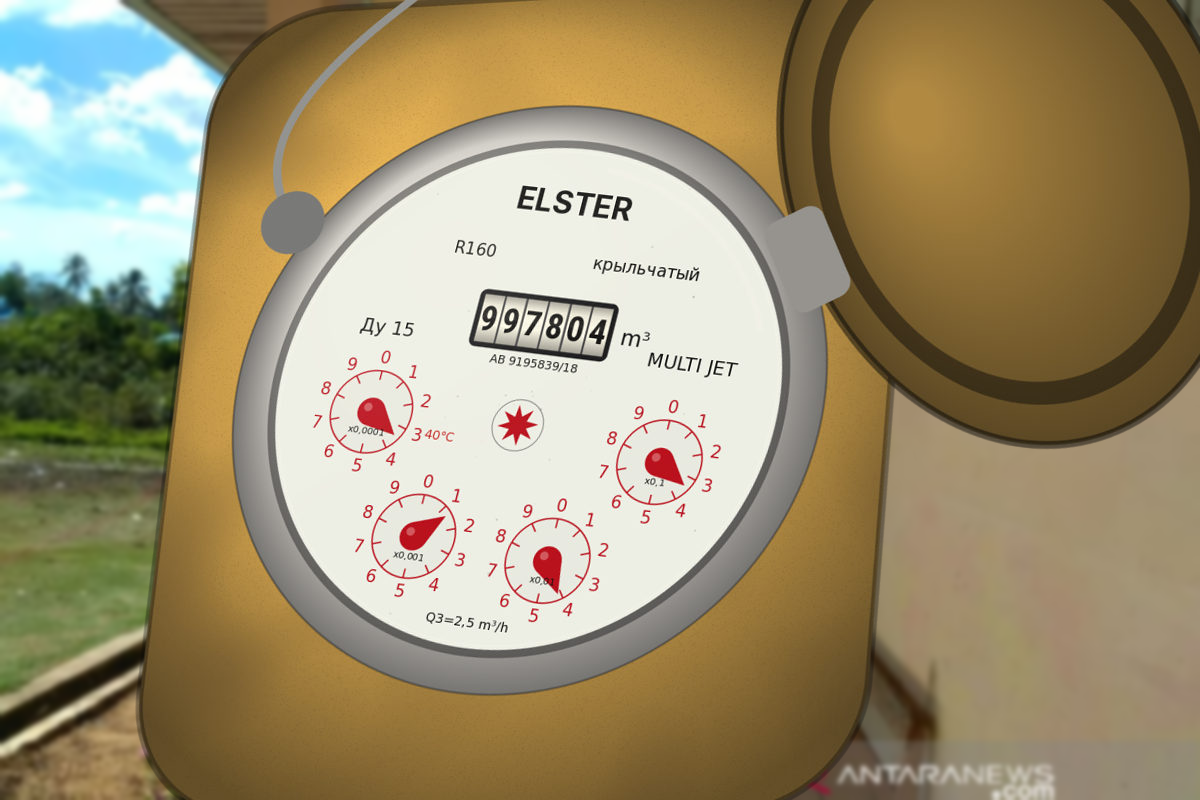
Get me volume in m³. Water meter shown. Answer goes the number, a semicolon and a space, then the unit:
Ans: 997804.3413; m³
